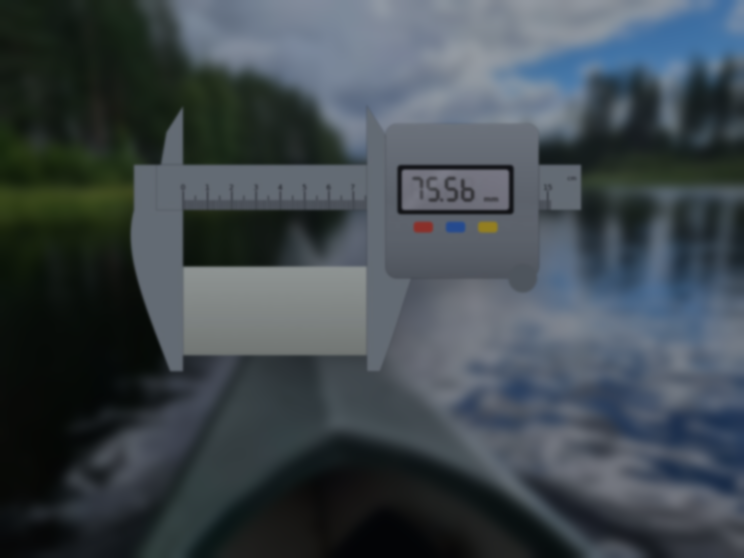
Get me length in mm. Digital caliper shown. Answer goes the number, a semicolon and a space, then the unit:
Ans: 75.56; mm
